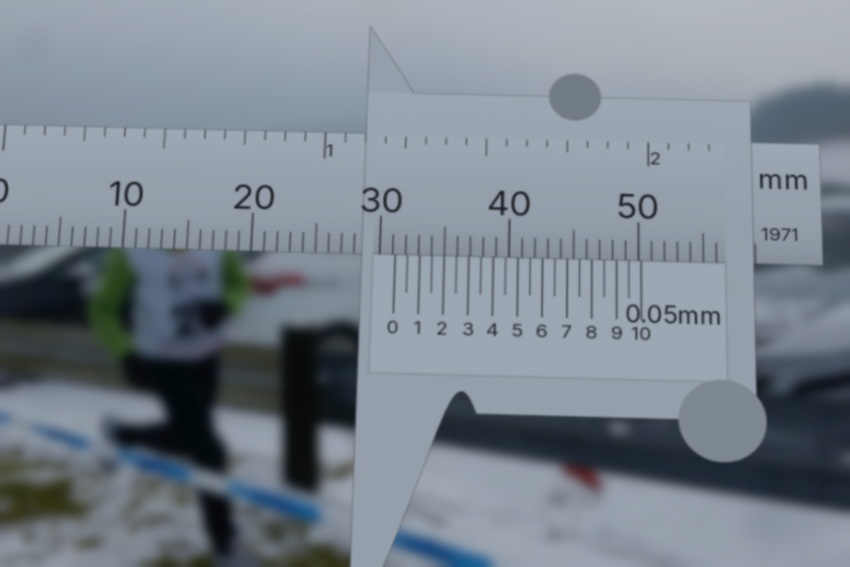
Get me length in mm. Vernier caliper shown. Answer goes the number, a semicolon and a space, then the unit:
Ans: 31.2; mm
